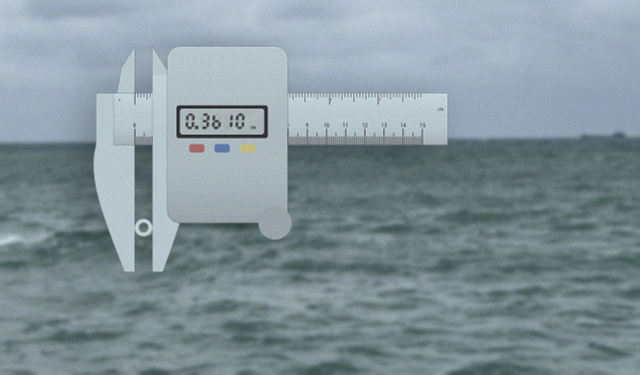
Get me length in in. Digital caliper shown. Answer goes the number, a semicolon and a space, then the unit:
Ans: 0.3610; in
